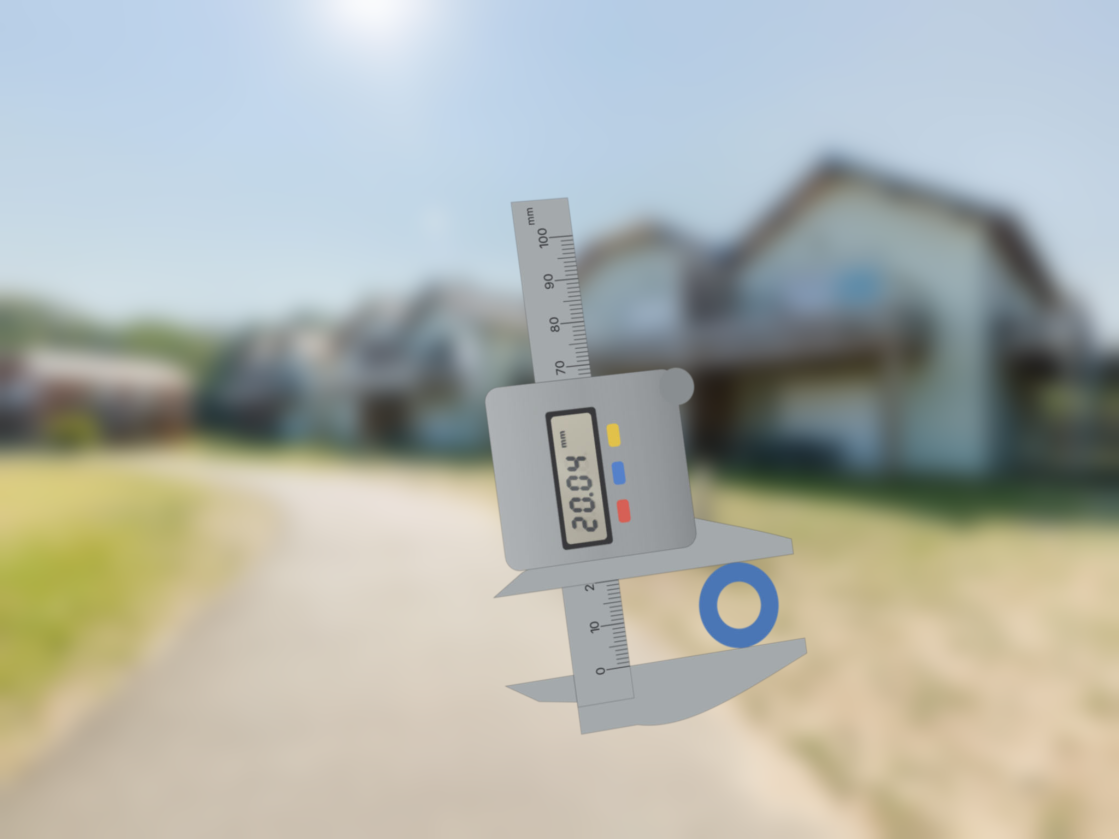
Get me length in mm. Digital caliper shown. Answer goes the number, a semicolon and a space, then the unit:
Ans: 20.04; mm
